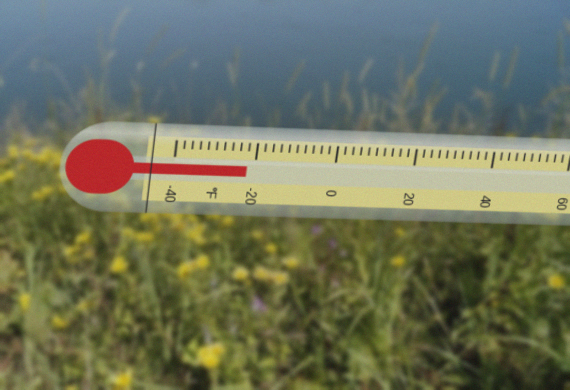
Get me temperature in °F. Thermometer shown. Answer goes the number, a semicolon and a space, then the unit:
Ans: -22; °F
